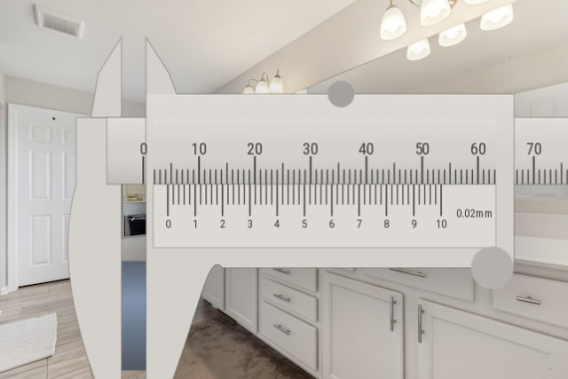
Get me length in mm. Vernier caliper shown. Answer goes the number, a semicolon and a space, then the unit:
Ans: 4.4; mm
